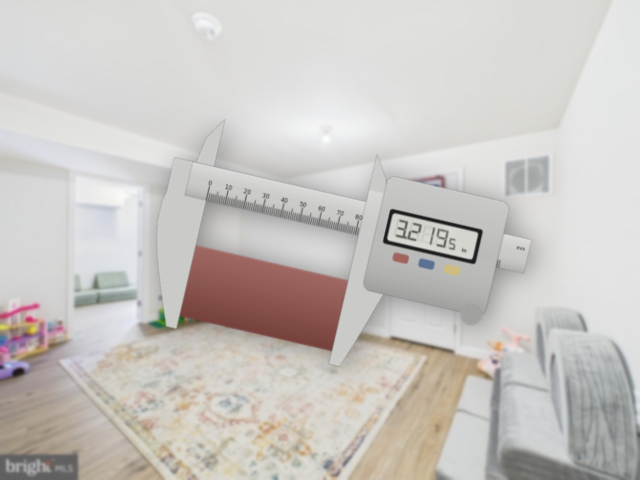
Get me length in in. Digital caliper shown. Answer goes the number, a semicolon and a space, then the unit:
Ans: 3.2195; in
